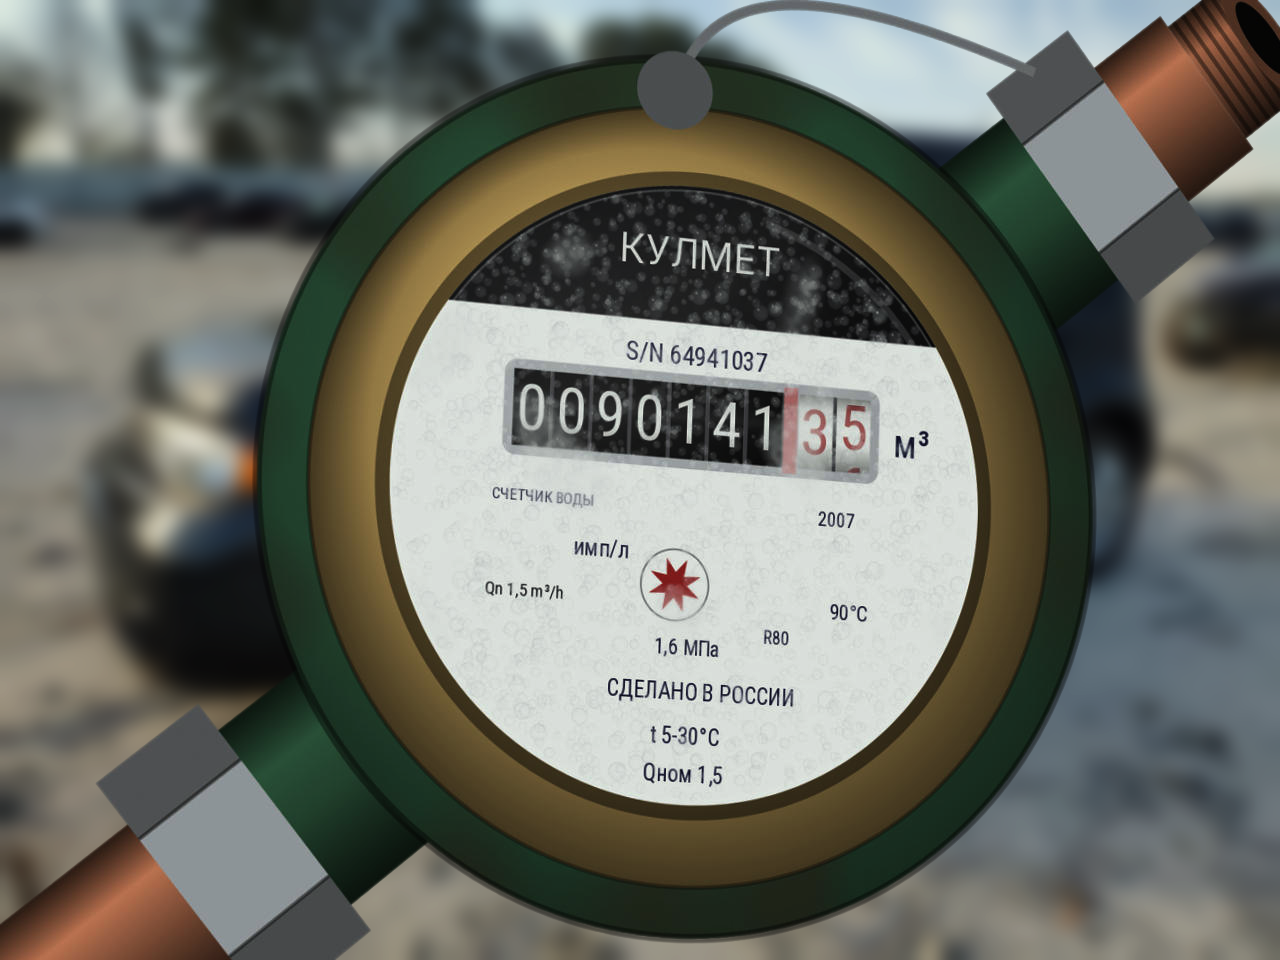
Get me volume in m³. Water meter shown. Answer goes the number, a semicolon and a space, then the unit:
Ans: 90141.35; m³
